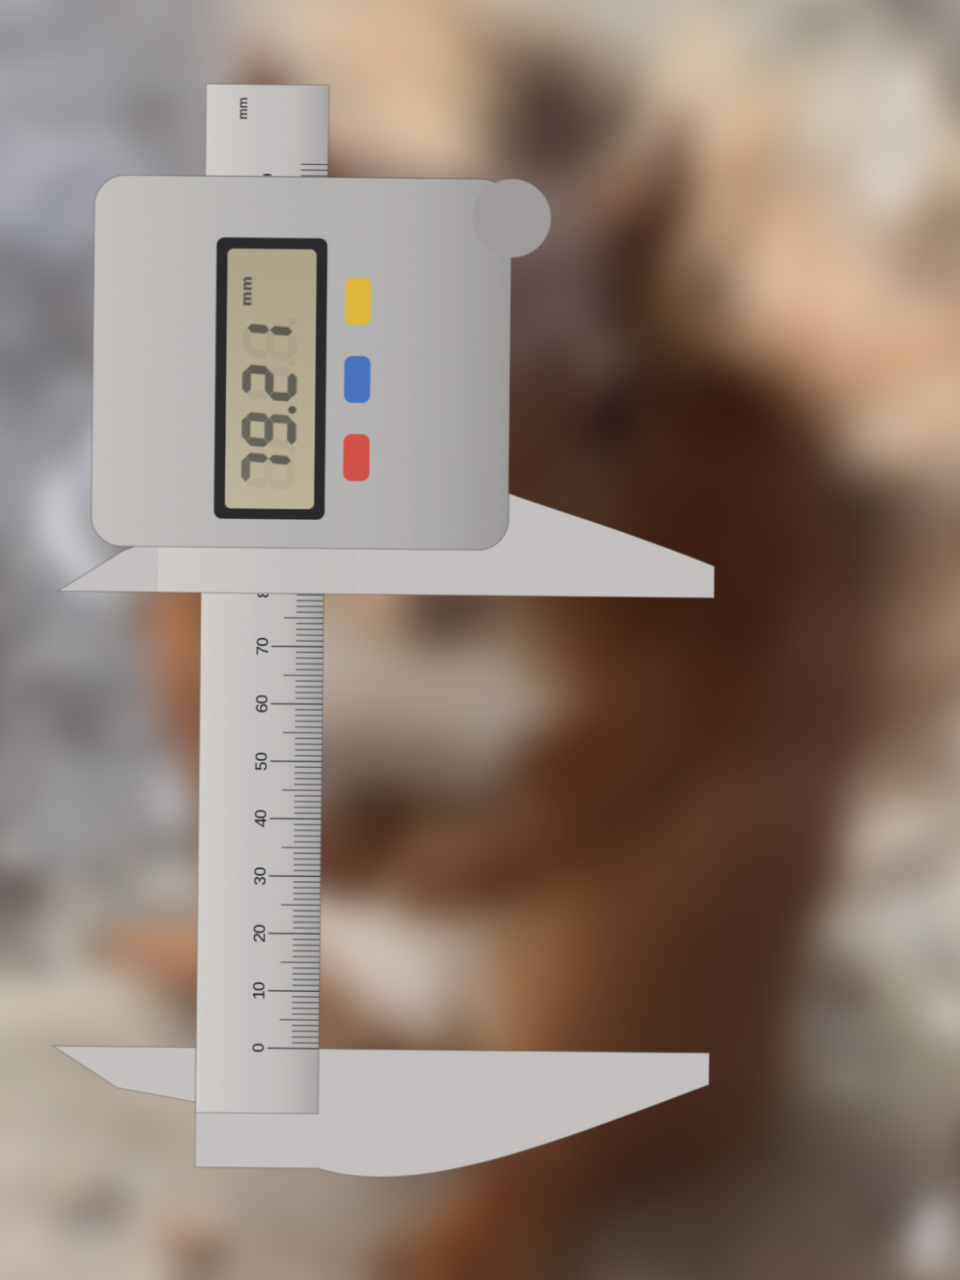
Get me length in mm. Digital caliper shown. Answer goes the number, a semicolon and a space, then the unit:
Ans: 79.21; mm
